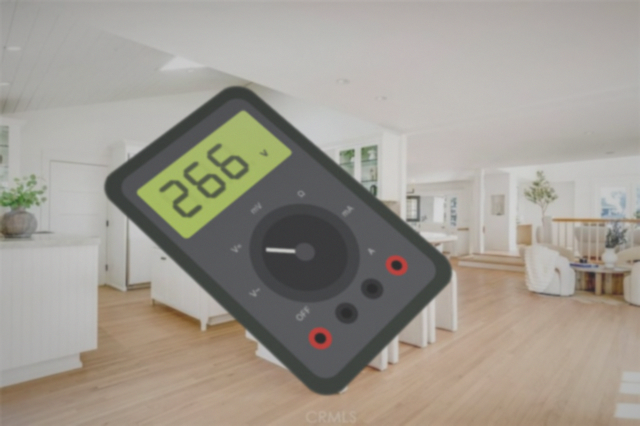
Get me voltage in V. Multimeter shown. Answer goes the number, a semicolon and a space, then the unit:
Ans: 266; V
